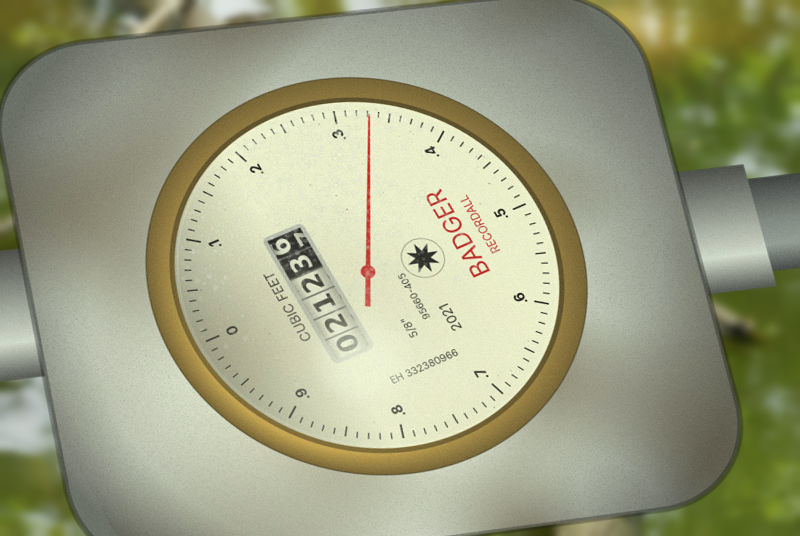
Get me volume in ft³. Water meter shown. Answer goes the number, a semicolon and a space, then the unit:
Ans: 21236.33; ft³
